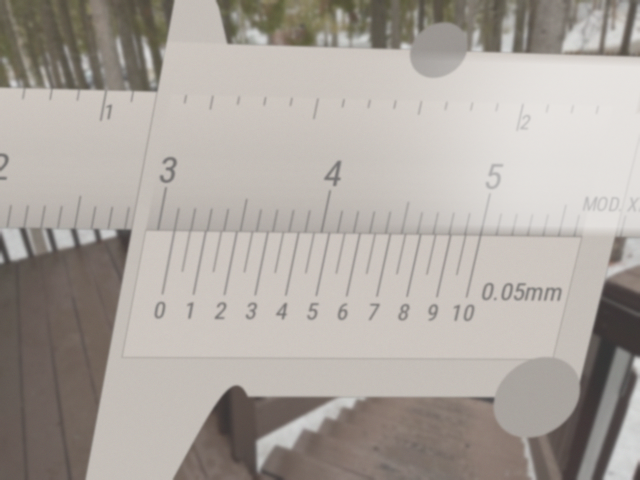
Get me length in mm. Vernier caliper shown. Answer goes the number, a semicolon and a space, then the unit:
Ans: 31.0; mm
